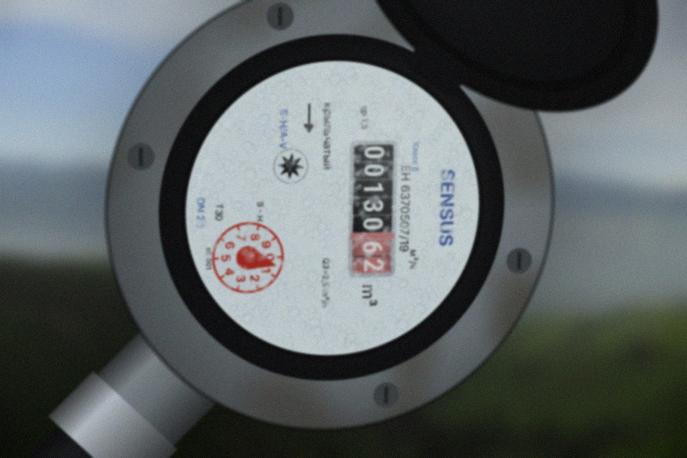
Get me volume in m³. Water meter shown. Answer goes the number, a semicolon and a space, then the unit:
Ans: 130.620; m³
